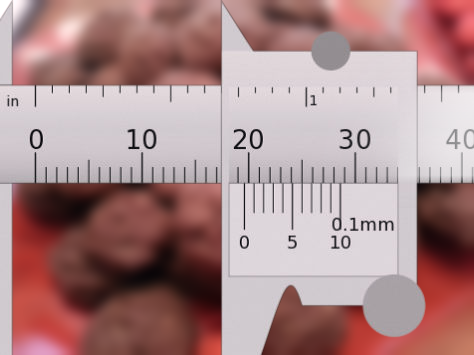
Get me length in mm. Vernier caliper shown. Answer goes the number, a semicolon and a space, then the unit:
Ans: 19.6; mm
